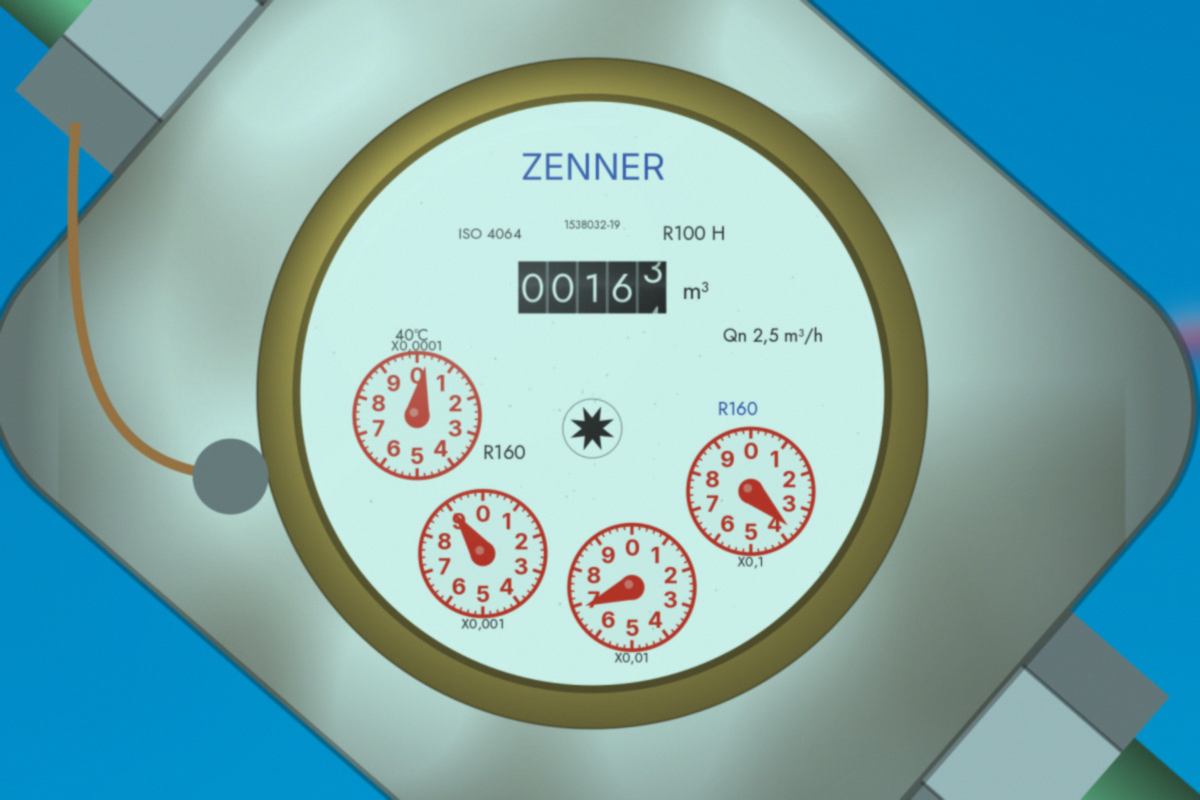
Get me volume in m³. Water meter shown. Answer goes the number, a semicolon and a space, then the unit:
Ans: 163.3690; m³
